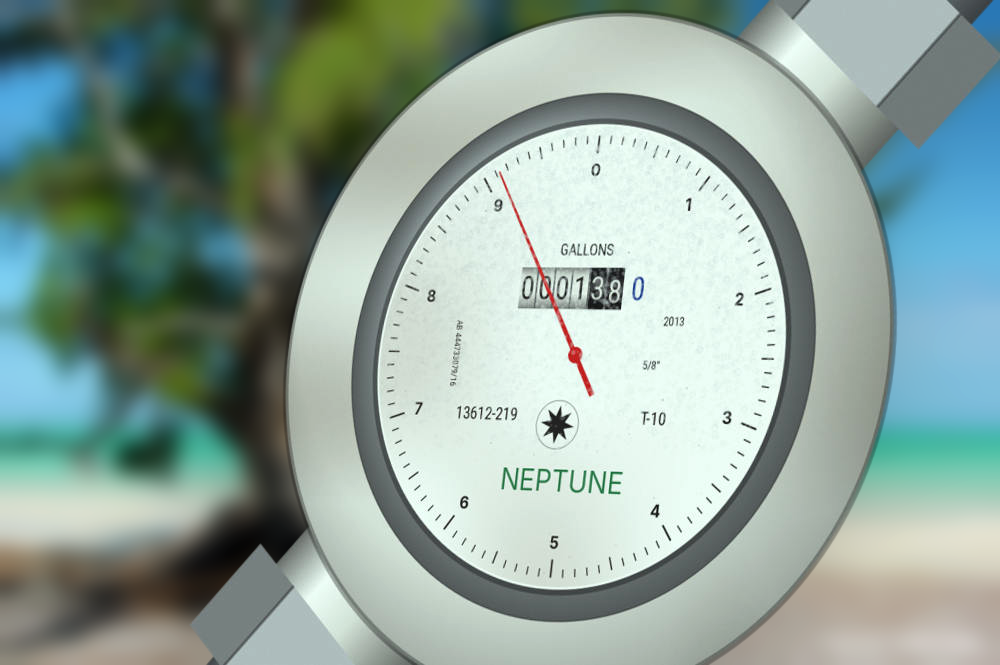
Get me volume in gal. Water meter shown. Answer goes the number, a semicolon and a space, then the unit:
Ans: 1379.1; gal
